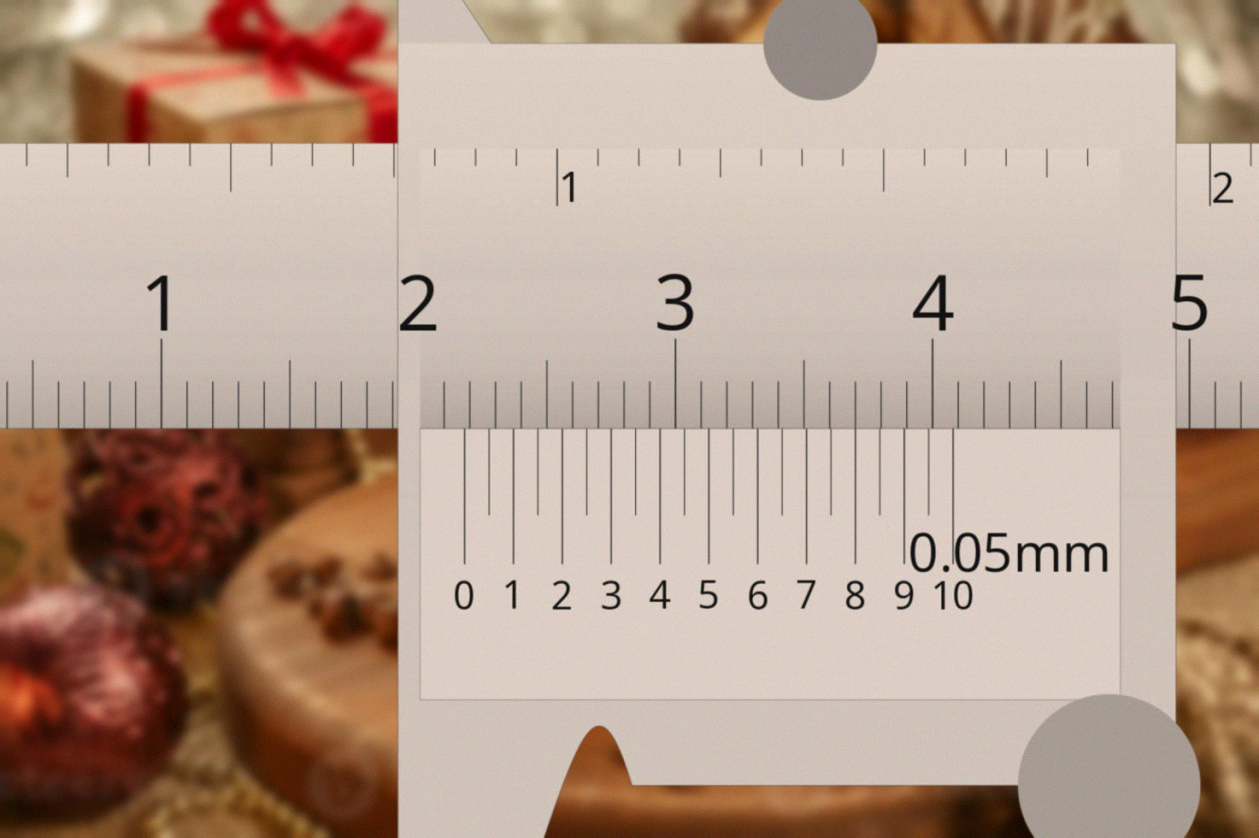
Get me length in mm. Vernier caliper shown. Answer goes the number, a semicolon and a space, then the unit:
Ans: 21.80; mm
